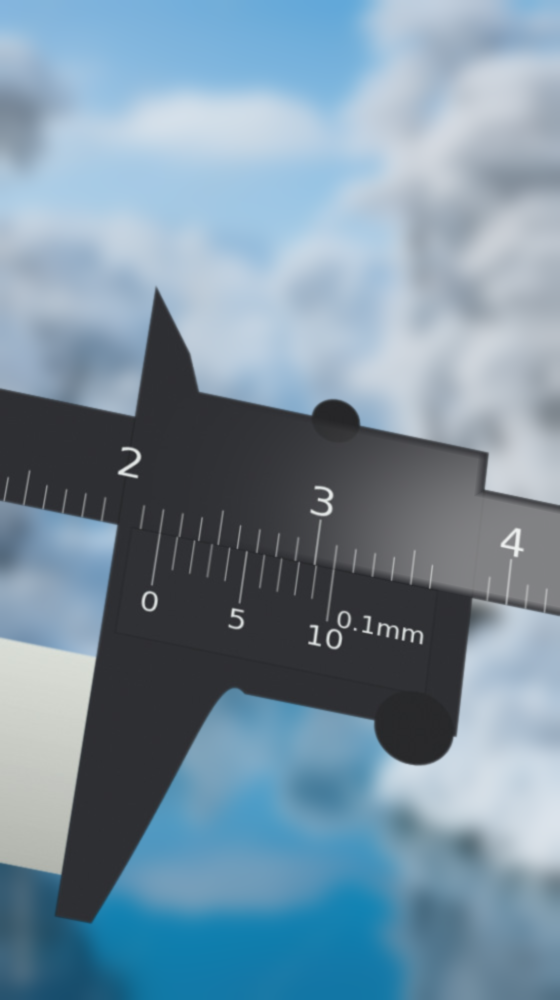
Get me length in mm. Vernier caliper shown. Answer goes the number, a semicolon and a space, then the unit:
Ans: 22.0; mm
